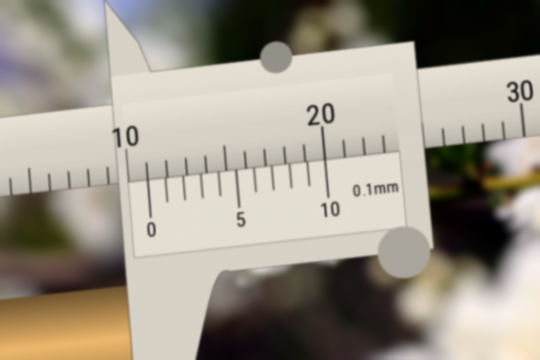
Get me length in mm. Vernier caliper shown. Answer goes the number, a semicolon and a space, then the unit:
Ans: 11.0; mm
